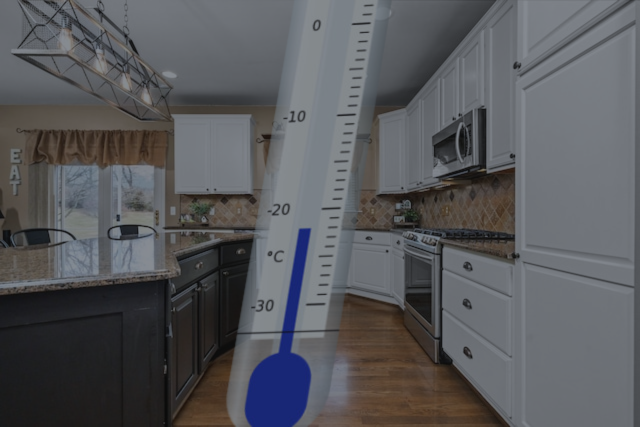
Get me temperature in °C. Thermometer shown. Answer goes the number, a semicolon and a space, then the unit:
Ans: -22; °C
